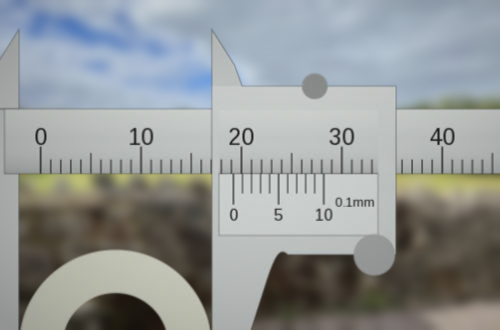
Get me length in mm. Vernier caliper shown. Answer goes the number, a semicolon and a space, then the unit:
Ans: 19.2; mm
